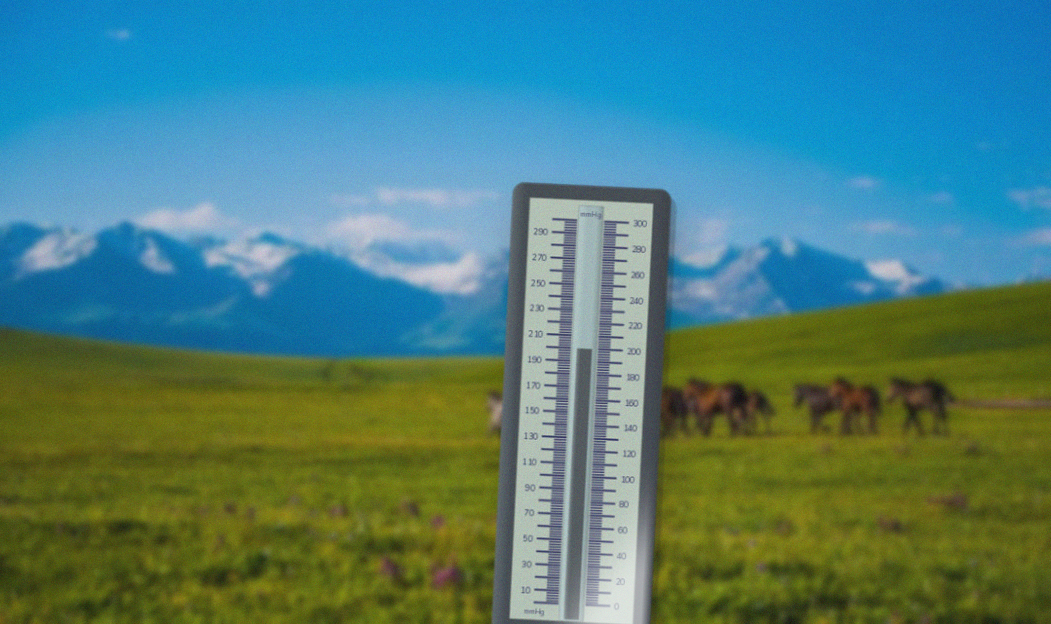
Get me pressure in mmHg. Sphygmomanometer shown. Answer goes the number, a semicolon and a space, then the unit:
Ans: 200; mmHg
